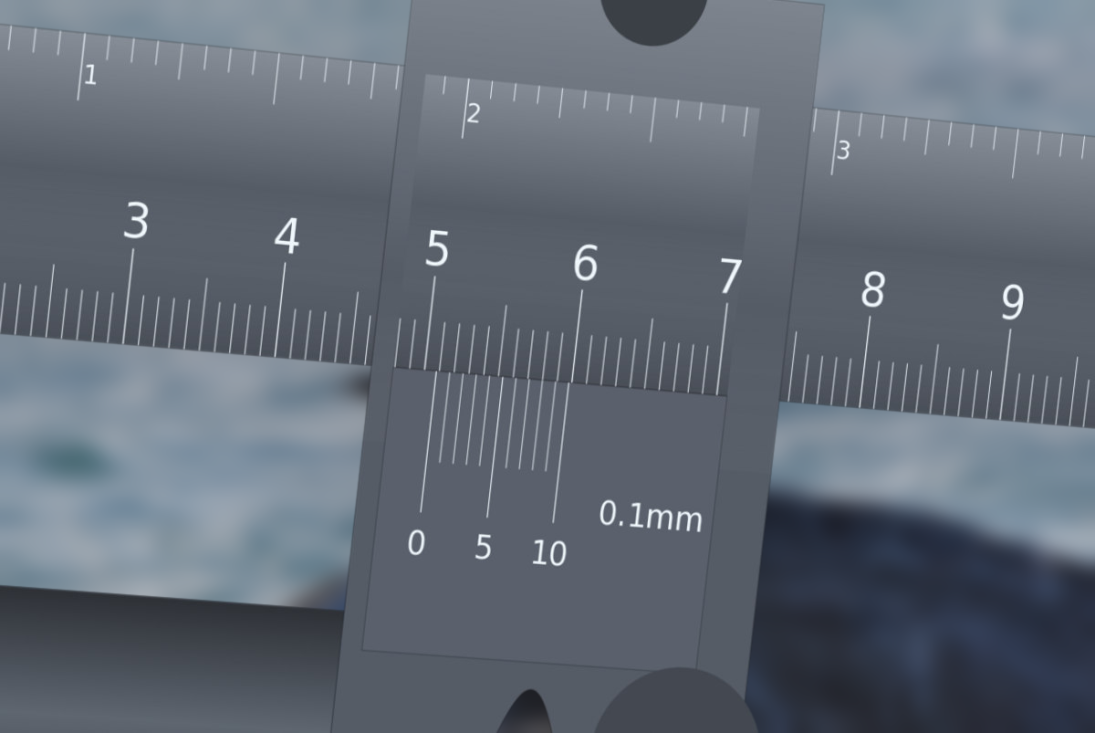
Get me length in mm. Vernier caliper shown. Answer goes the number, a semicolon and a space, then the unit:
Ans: 50.8; mm
